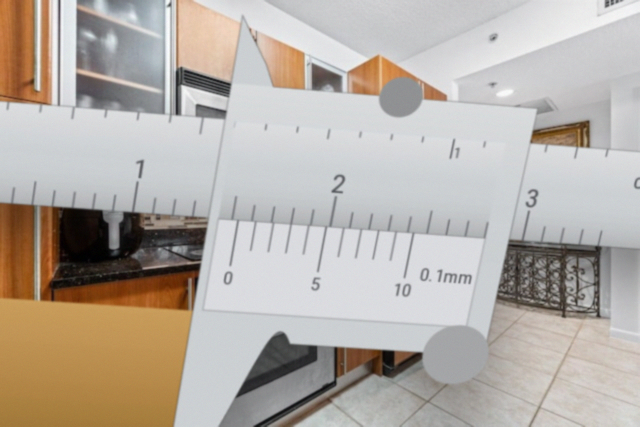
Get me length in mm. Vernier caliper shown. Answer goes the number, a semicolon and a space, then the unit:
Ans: 15.3; mm
